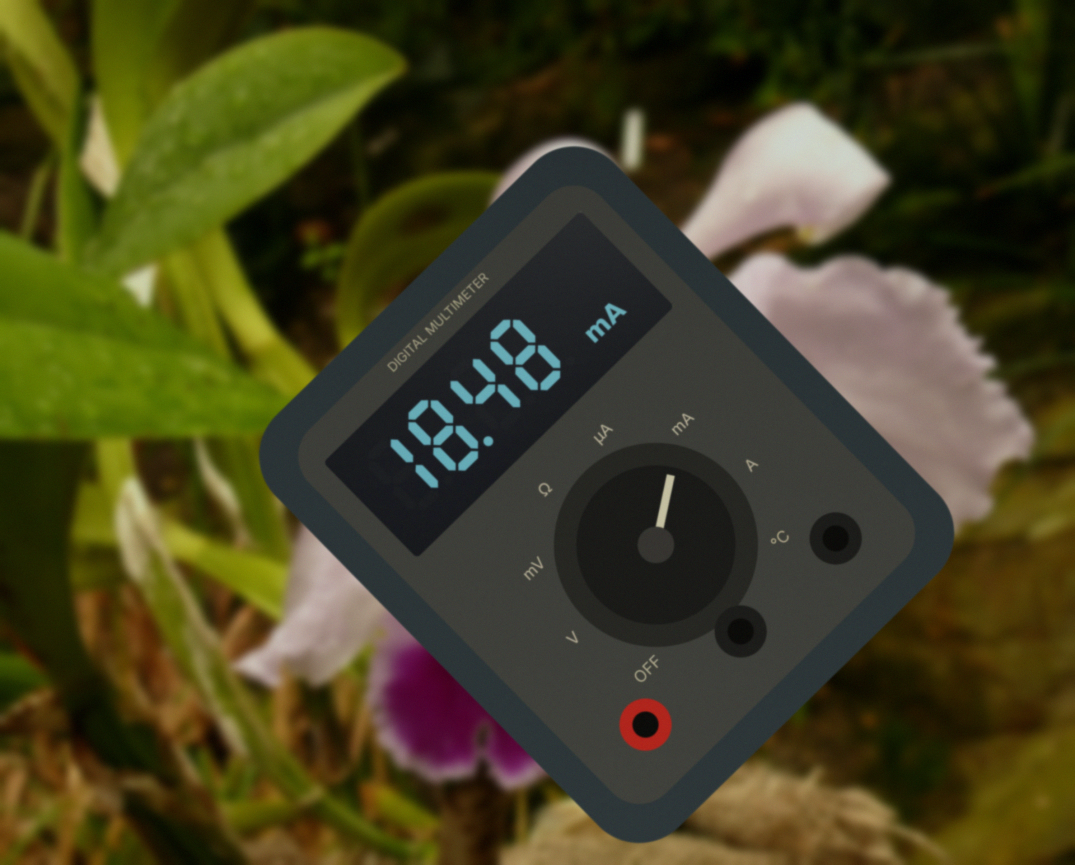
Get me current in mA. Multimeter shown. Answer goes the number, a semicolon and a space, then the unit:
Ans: 18.48; mA
